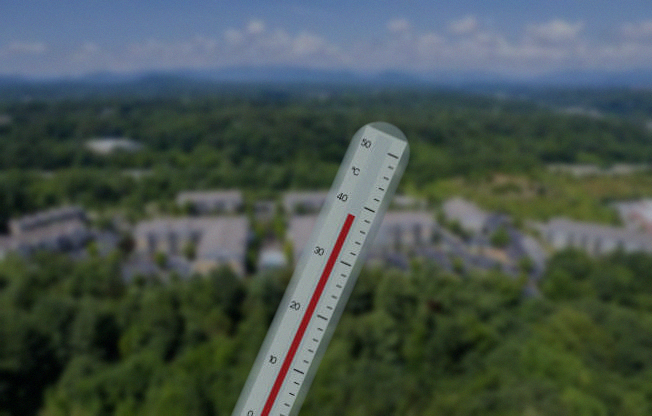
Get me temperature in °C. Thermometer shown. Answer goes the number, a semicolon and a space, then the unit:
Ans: 38; °C
